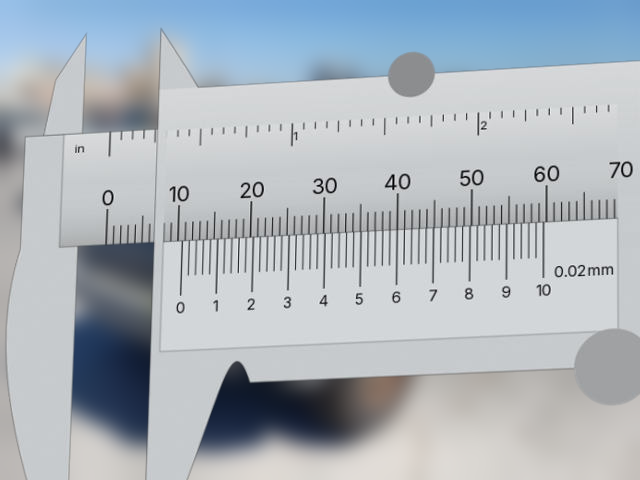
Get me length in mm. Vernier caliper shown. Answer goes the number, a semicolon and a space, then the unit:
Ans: 10.6; mm
